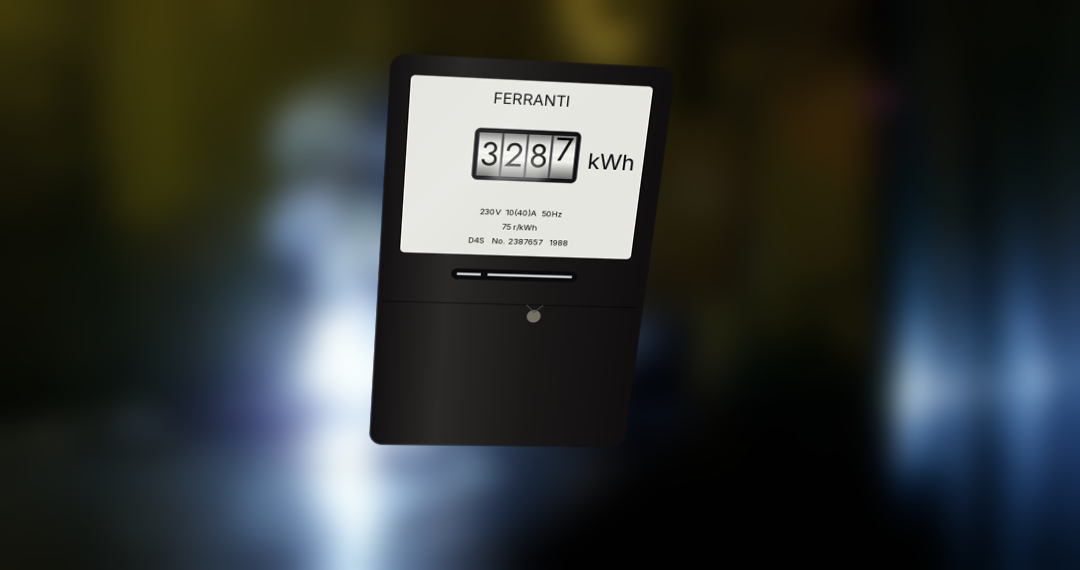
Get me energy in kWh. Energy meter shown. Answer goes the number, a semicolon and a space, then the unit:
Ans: 3287; kWh
